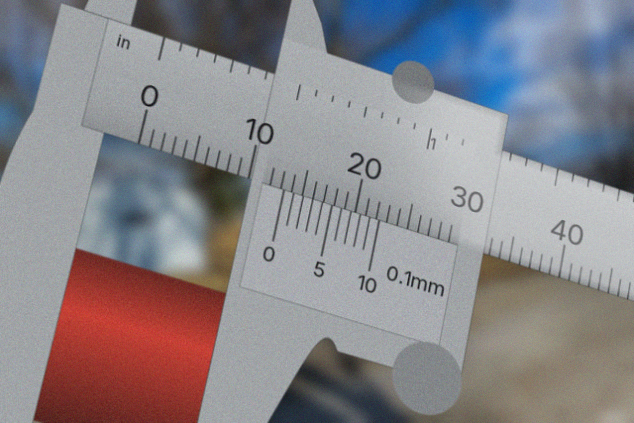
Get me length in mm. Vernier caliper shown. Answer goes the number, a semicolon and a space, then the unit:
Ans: 13.3; mm
